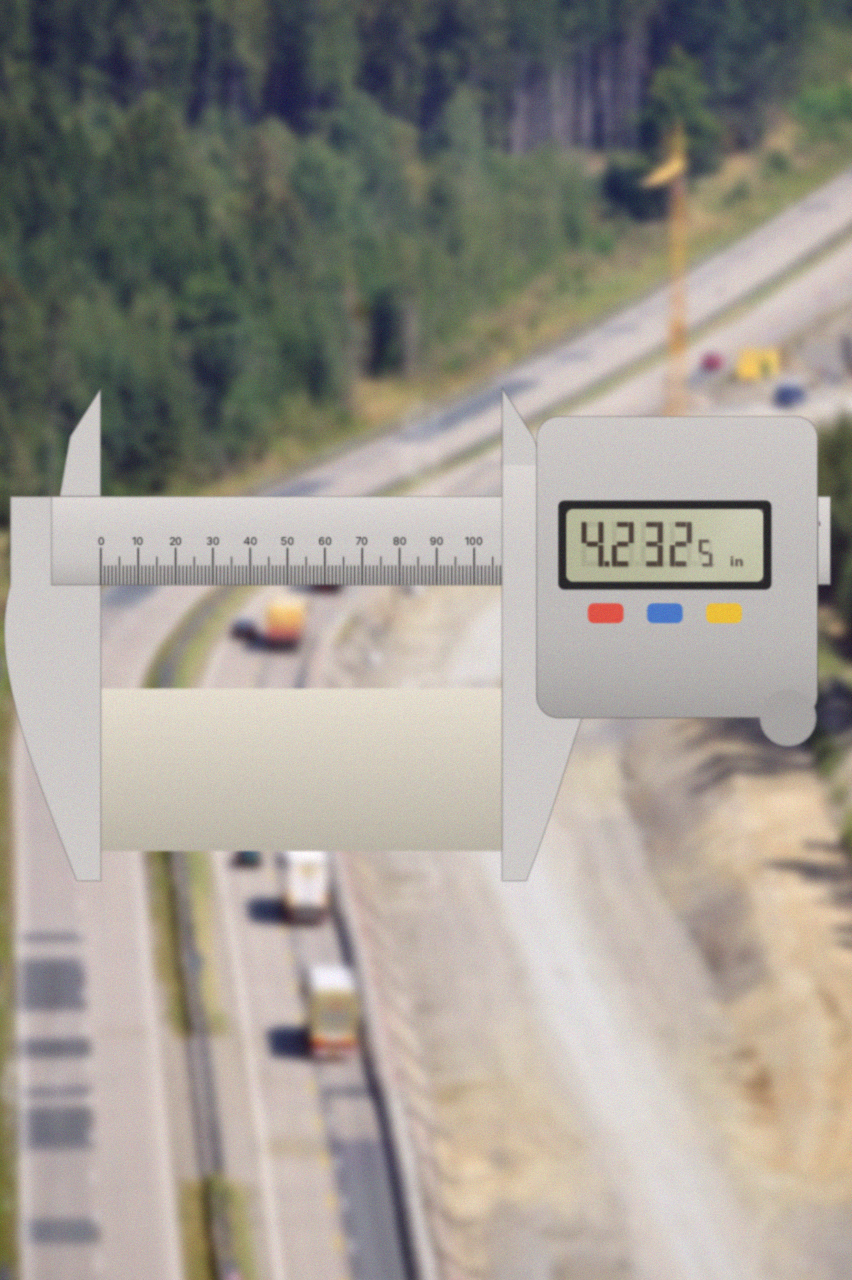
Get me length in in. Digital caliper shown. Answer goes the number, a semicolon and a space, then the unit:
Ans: 4.2325; in
